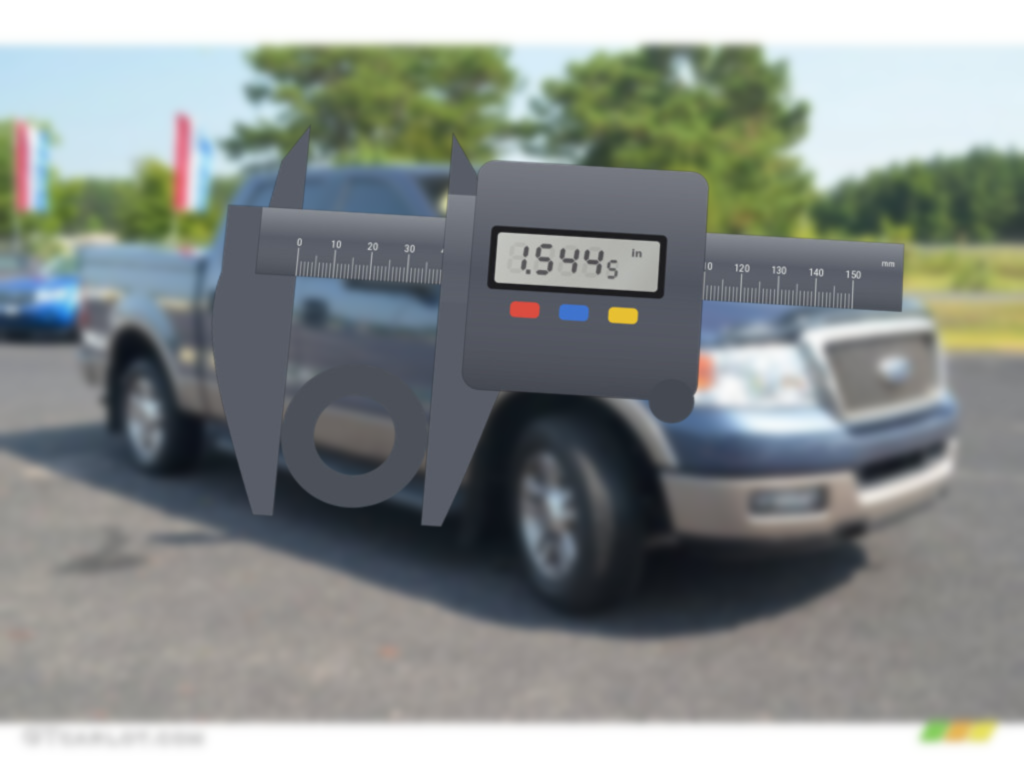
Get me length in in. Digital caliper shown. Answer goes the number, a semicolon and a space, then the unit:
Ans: 1.5445; in
